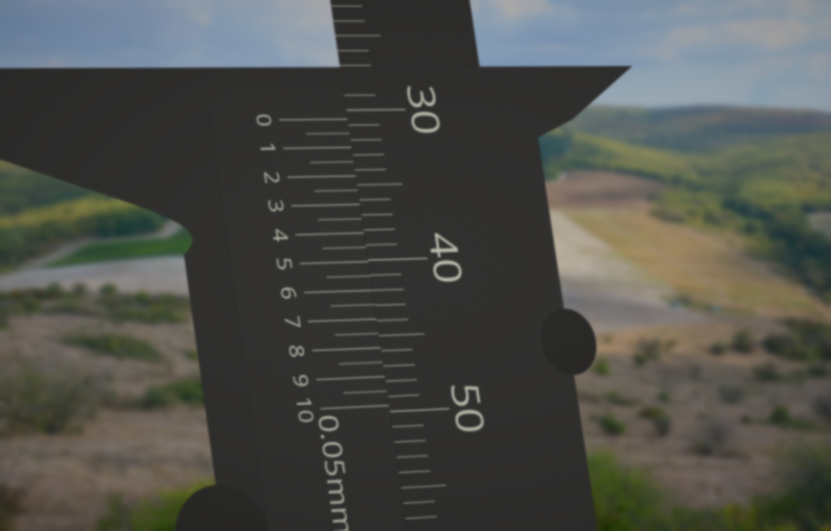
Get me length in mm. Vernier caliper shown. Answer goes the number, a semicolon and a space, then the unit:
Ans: 30.6; mm
